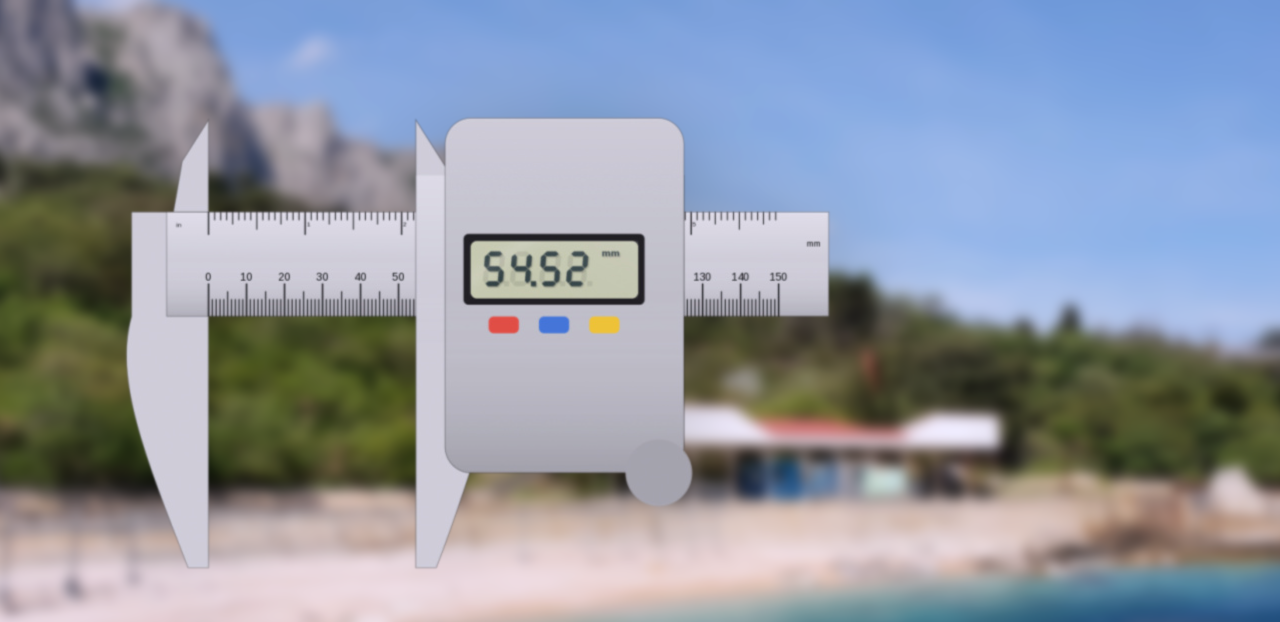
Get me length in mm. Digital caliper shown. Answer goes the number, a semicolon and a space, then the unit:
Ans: 54.52; mm
